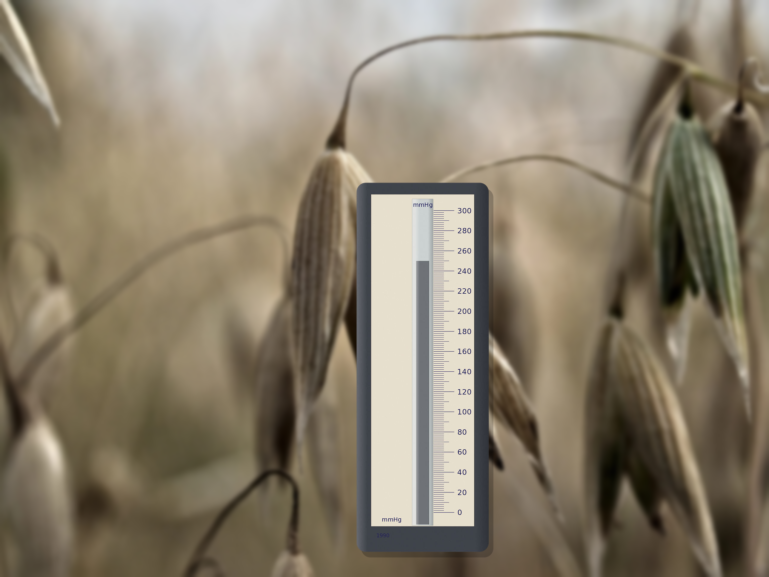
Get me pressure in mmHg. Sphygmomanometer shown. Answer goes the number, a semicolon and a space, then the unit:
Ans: 250; mmHg
